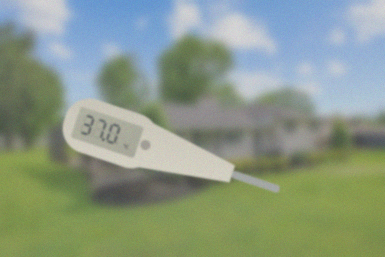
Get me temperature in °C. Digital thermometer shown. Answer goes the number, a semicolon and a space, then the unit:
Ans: 37.0; °C
